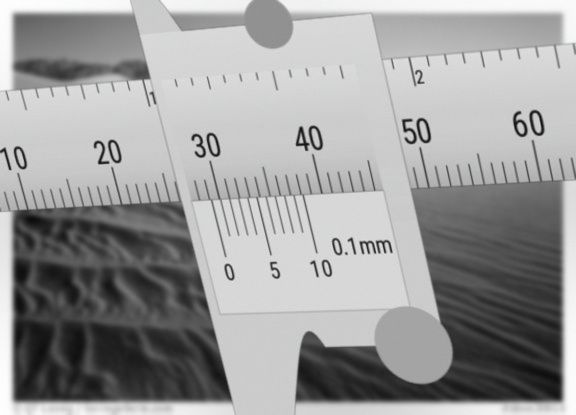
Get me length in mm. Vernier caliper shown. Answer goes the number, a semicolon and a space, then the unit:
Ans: 29.2; mm
